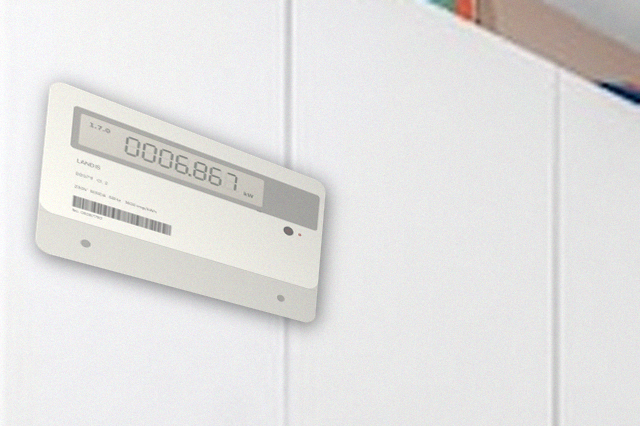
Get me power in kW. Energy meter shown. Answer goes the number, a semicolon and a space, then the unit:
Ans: 6.867; kW
